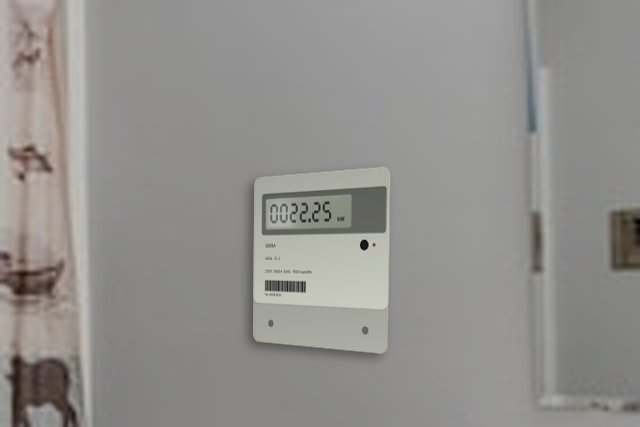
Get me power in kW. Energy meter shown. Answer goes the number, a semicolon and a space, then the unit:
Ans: 22.25; kW
